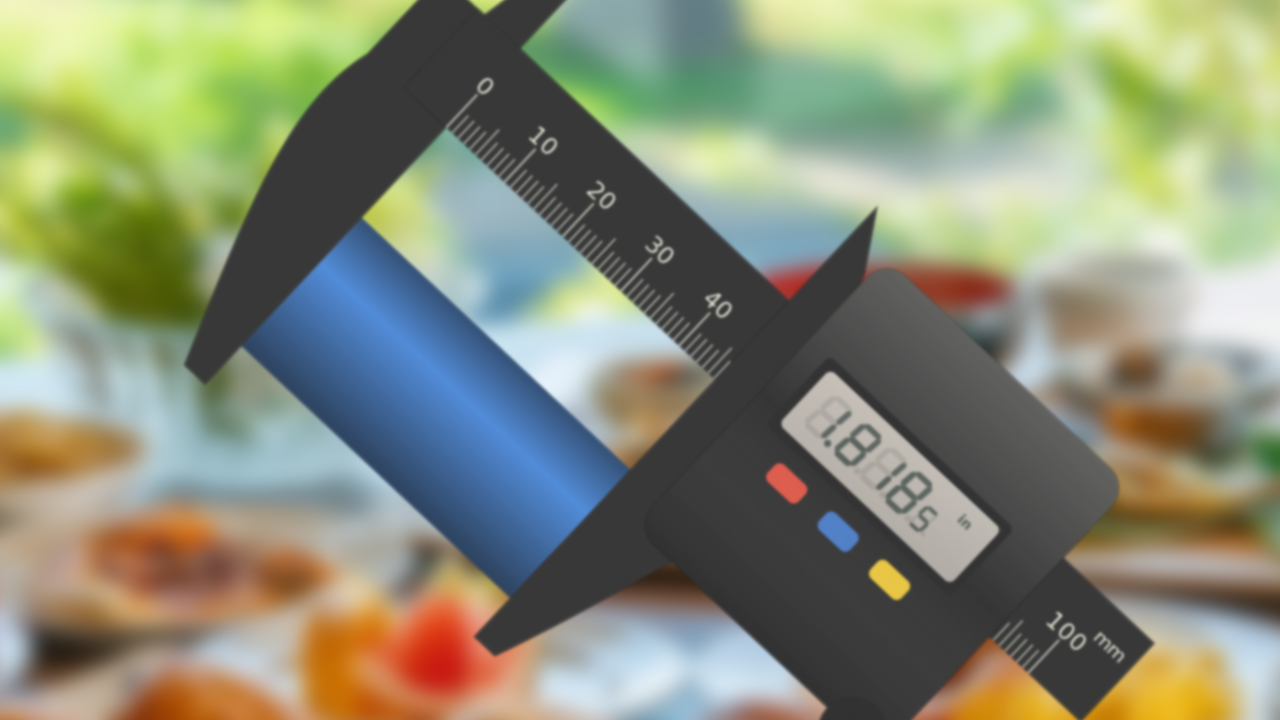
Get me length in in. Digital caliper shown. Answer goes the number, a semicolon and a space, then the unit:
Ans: 1.8185; in
